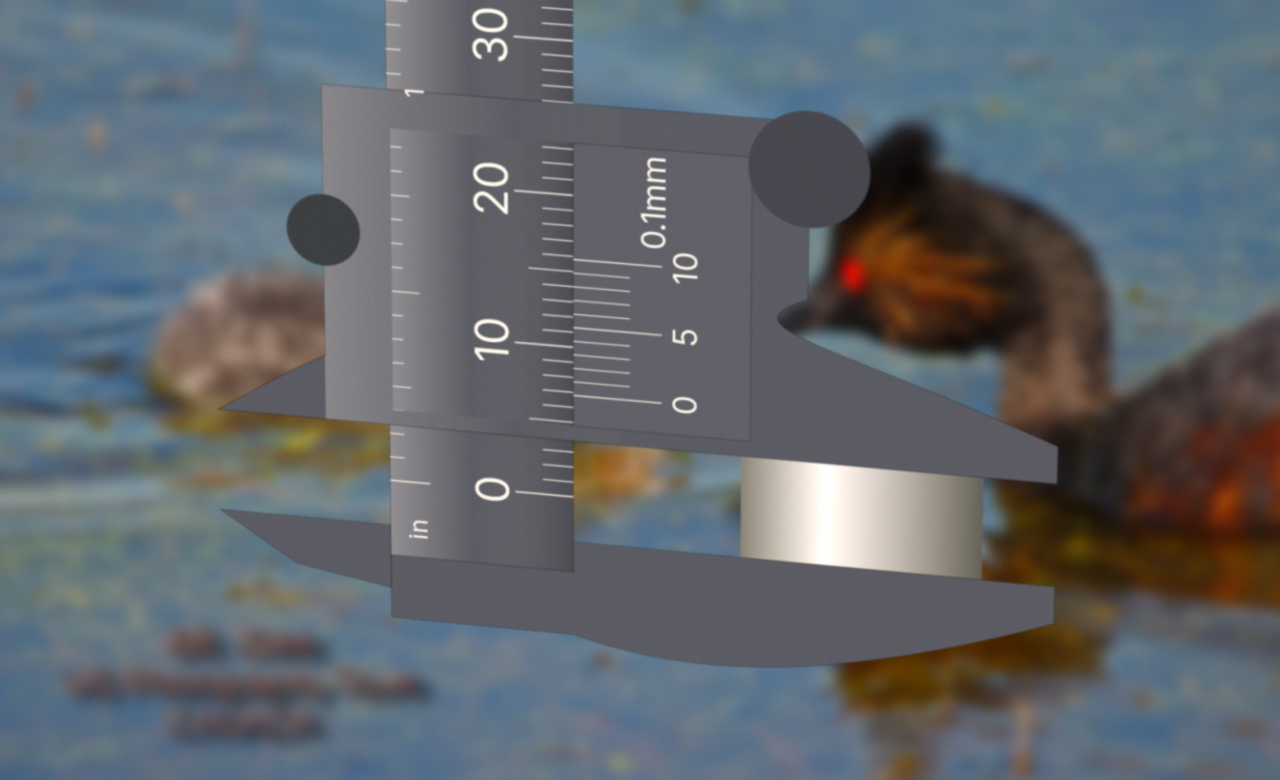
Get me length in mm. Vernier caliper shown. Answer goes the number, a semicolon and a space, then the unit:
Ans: 6.8; mm
